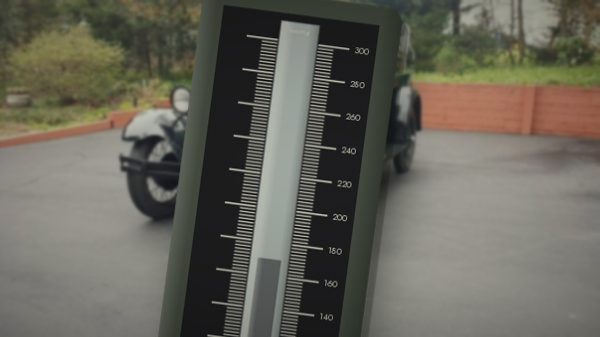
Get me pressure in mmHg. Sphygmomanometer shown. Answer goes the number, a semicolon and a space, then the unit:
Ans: 170; mmHg
